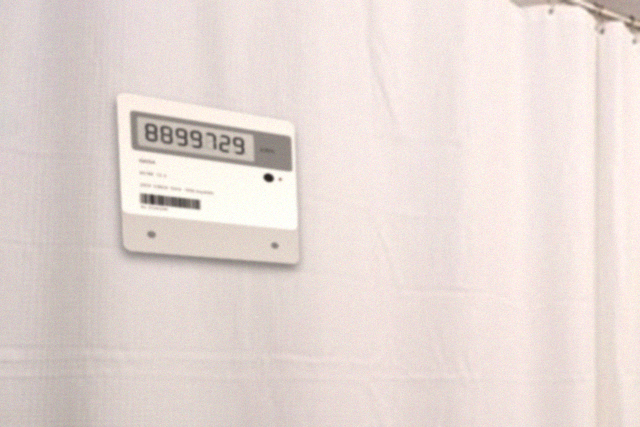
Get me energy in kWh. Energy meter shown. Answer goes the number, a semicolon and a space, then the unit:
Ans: 8899729; kWh
